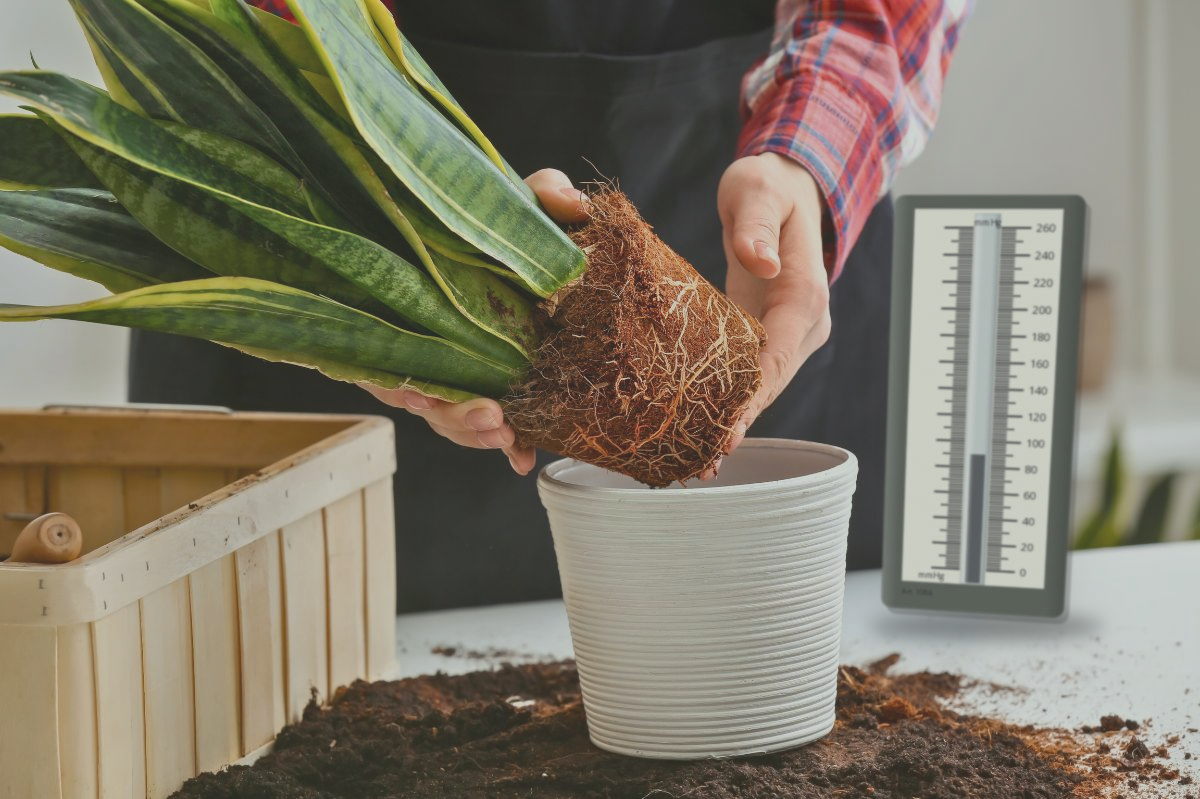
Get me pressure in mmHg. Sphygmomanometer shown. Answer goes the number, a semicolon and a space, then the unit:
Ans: 90; mmHg
